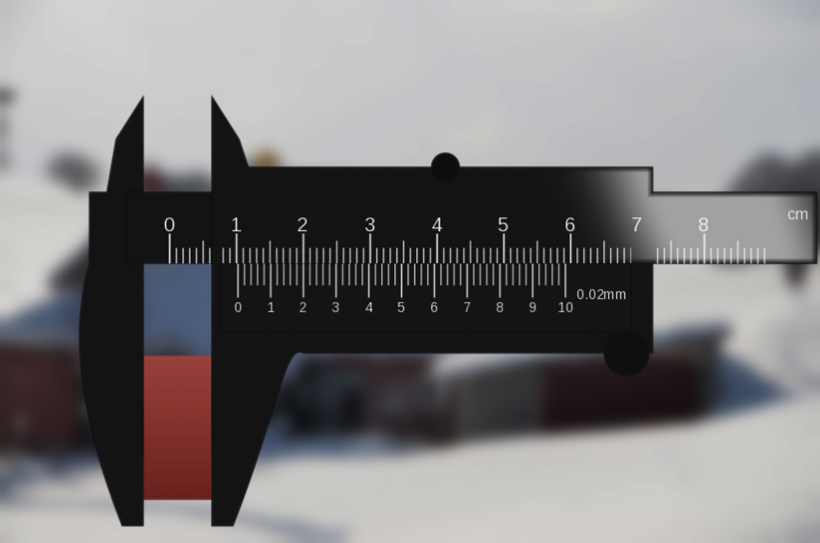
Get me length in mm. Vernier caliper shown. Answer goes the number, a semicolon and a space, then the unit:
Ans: 10.2; mm
